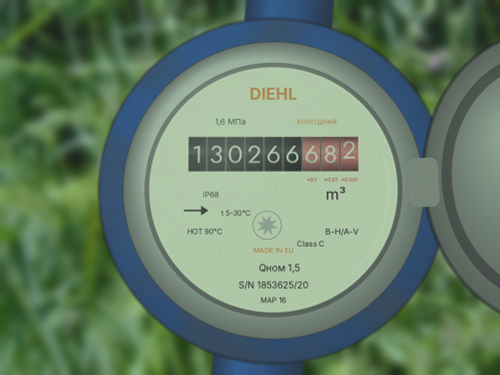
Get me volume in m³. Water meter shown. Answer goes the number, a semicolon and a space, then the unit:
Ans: 130266.682; m³
